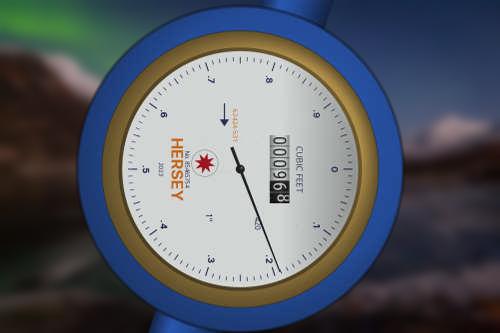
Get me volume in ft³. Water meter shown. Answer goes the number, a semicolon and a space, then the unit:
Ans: 968.19; ft³
